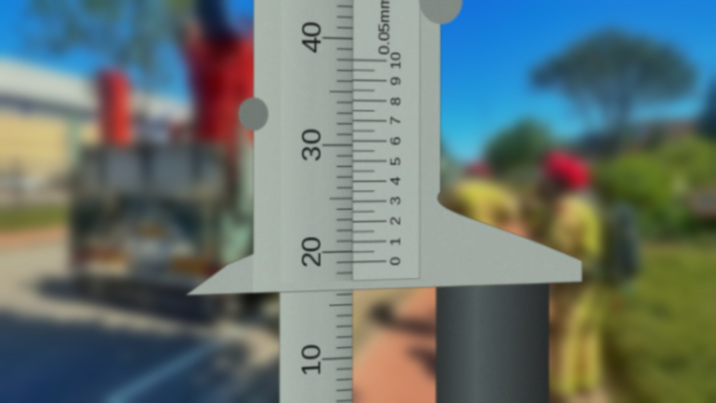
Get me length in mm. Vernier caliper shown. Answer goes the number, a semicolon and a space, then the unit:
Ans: 19.0; mm
